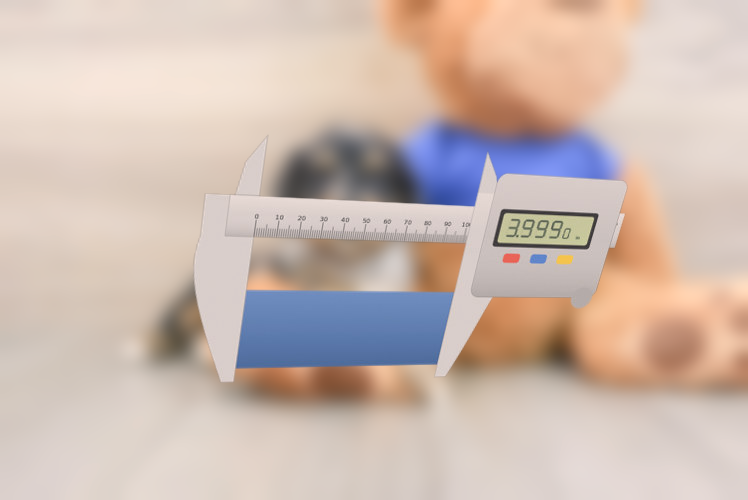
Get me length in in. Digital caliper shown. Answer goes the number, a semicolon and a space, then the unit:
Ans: 3.9990; in
